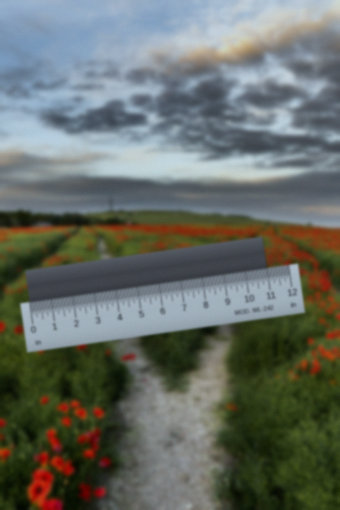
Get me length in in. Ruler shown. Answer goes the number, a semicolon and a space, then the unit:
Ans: 11; in
